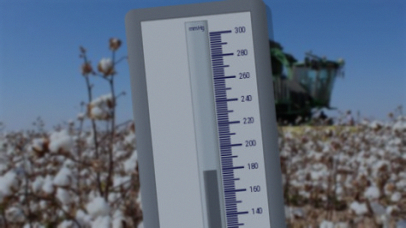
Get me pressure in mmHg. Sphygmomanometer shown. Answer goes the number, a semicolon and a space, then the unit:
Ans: 180; mmHg
